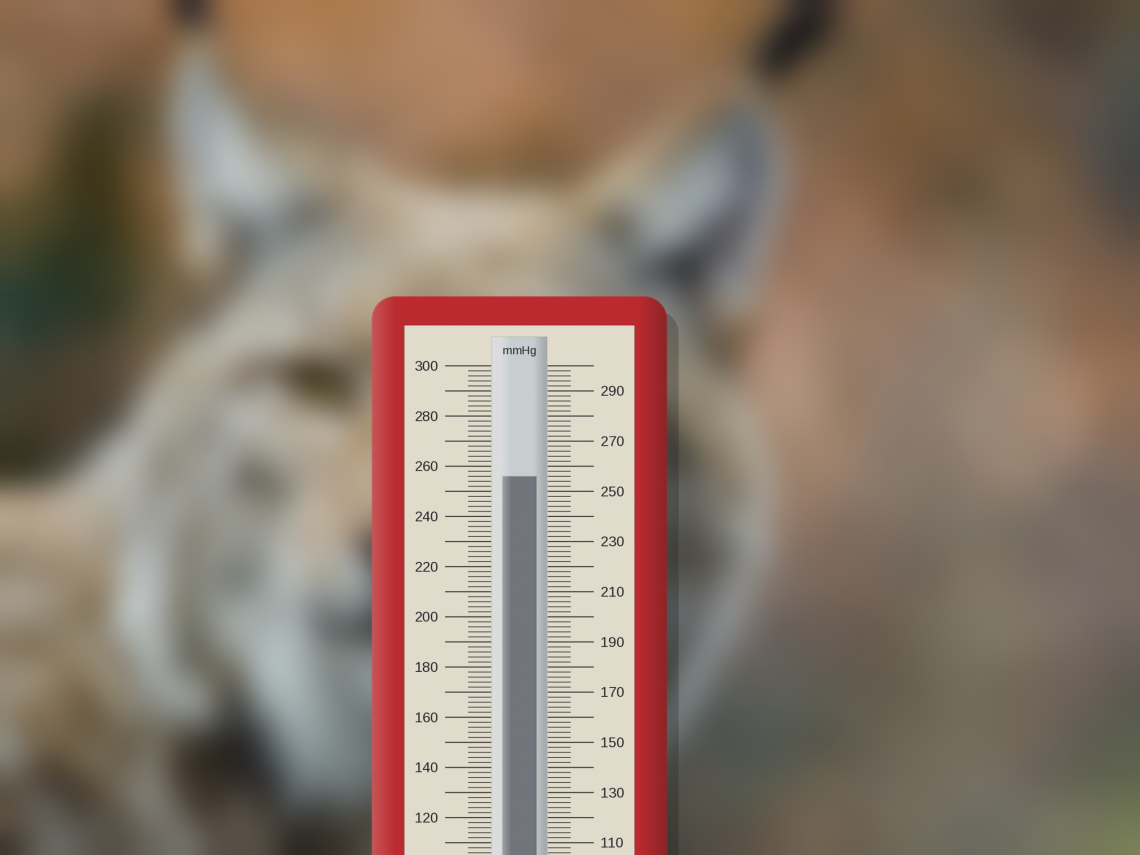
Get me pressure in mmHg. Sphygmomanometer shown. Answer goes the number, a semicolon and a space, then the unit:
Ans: 256; mmHg
